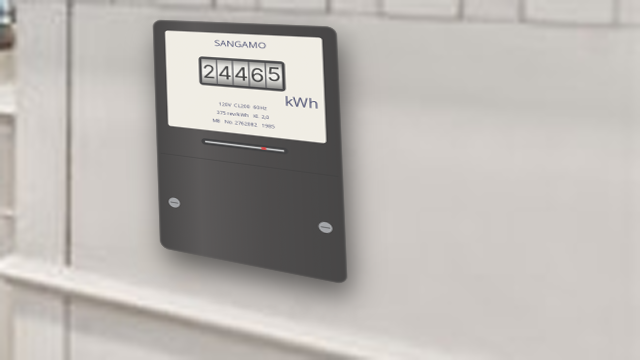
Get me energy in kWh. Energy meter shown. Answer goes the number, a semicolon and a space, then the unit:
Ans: 24465; kWh
